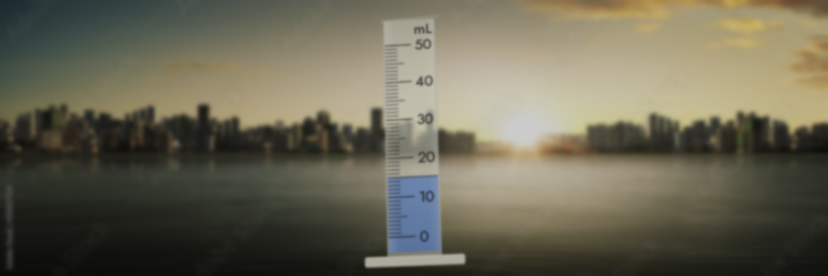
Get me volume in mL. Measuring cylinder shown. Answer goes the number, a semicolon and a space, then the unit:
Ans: 15; mL
